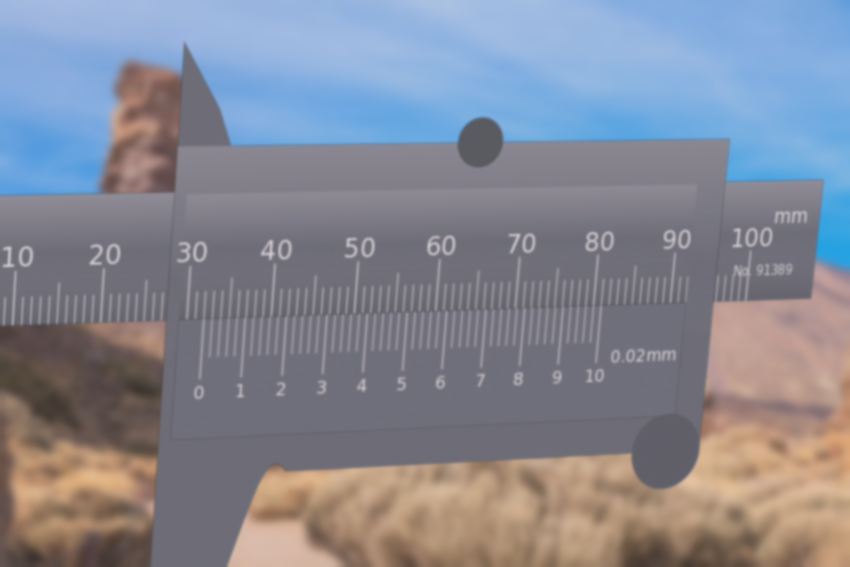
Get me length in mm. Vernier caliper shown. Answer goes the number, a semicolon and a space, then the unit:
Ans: 32.0; mm
